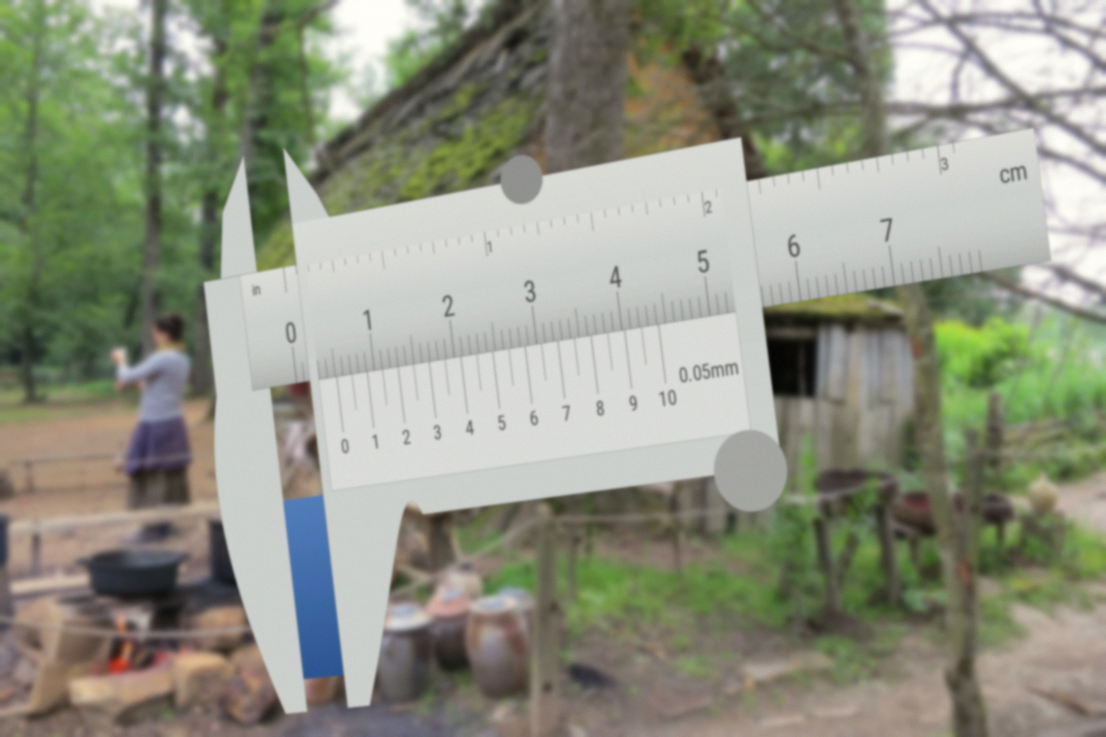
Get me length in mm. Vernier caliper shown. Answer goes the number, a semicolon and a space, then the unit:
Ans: 5.2; mm
